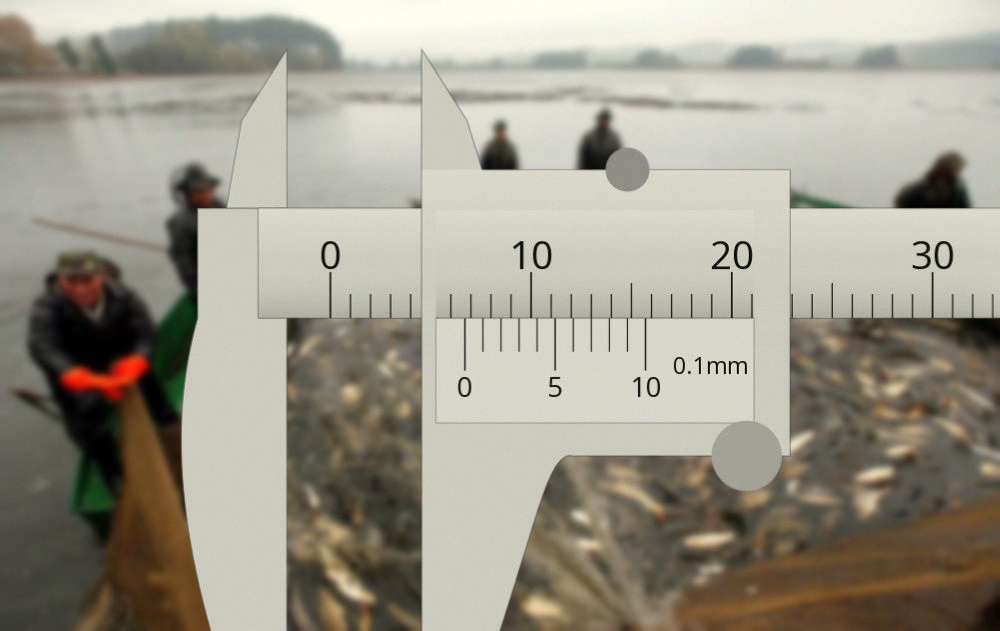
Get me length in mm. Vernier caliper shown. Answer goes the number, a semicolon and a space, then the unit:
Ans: 6.7; mm
